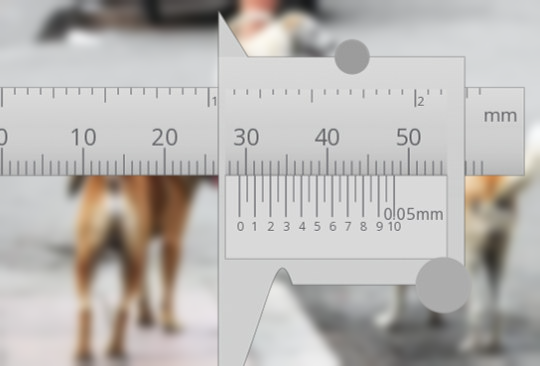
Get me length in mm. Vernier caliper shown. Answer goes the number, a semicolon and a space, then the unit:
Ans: 29.2; mm
